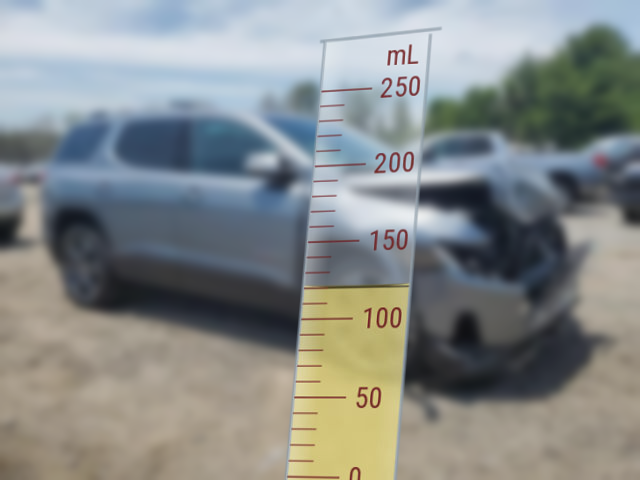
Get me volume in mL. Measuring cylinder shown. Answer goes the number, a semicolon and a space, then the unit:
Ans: 120; mL
